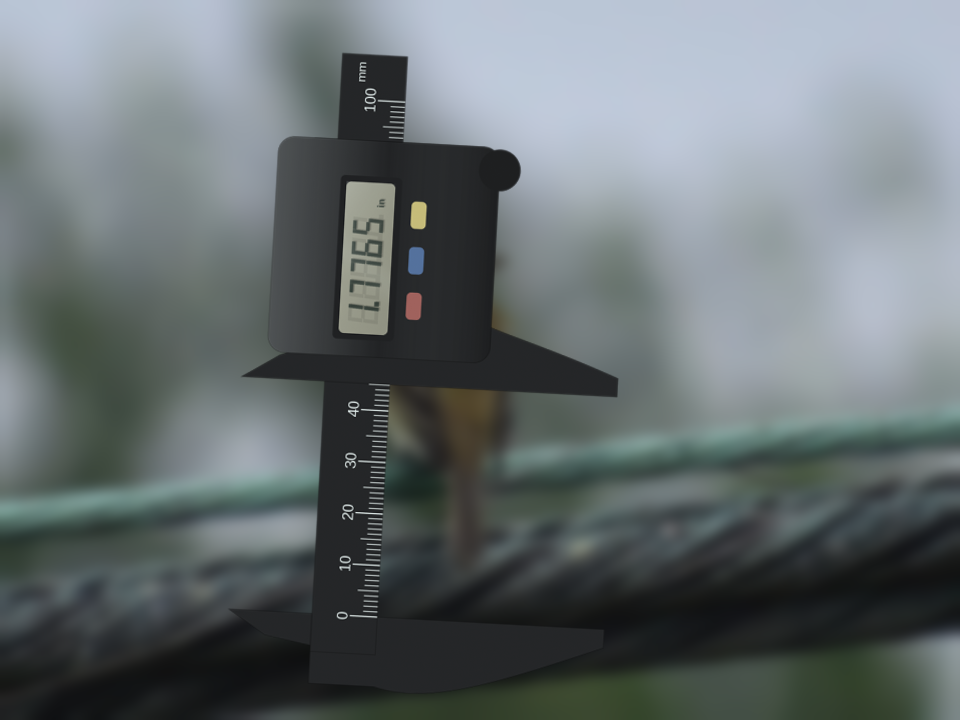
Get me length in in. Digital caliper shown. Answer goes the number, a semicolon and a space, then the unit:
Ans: 1.7765; in
